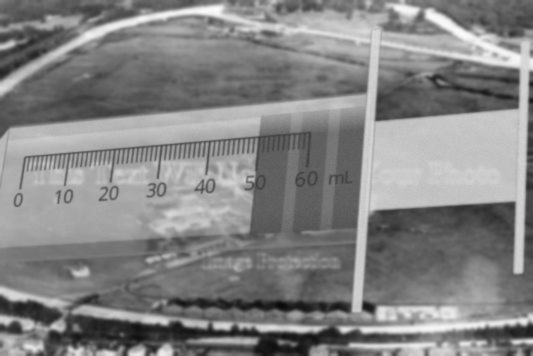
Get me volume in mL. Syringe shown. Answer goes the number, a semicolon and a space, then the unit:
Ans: 50; mL
